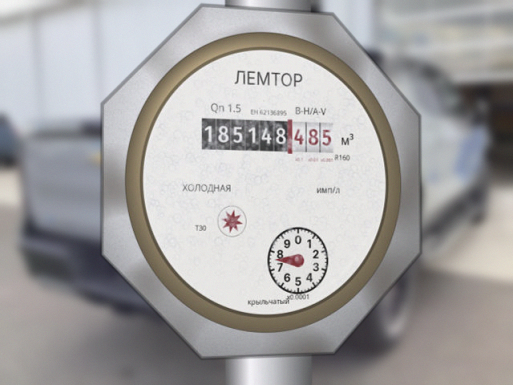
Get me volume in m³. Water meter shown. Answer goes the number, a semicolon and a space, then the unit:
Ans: 185148.4857; m³
